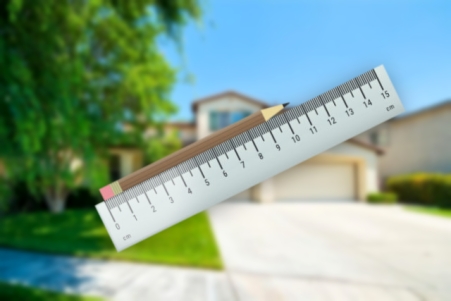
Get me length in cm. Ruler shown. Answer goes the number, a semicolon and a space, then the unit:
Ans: 10.5; cm
